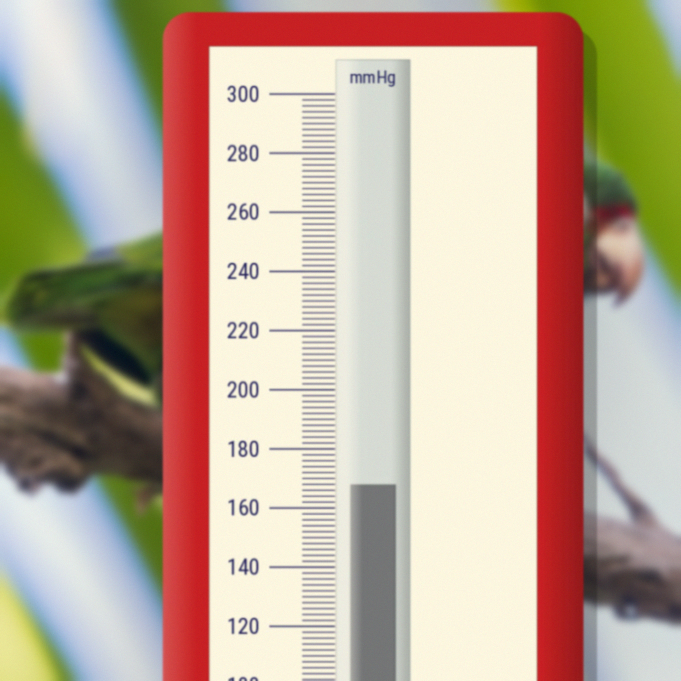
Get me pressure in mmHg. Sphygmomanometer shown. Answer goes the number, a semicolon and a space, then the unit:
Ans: 168; mmHg
